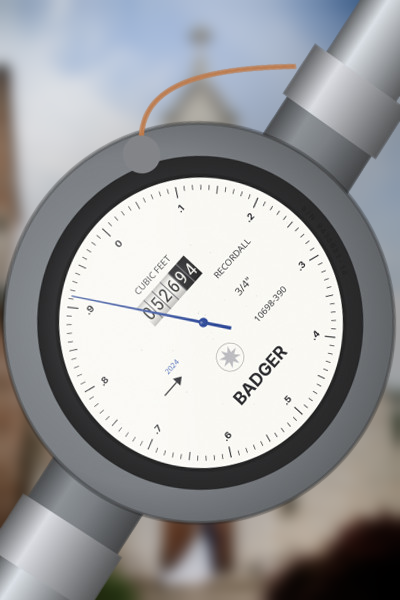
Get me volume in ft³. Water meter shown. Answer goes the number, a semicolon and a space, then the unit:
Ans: 52693.91; ft³
